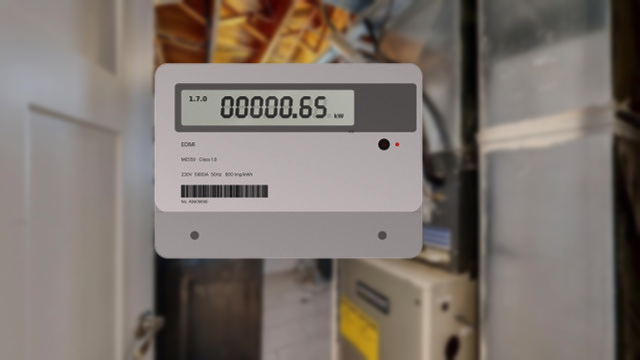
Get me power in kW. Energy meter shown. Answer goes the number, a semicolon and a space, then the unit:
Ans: 0.65; kW
